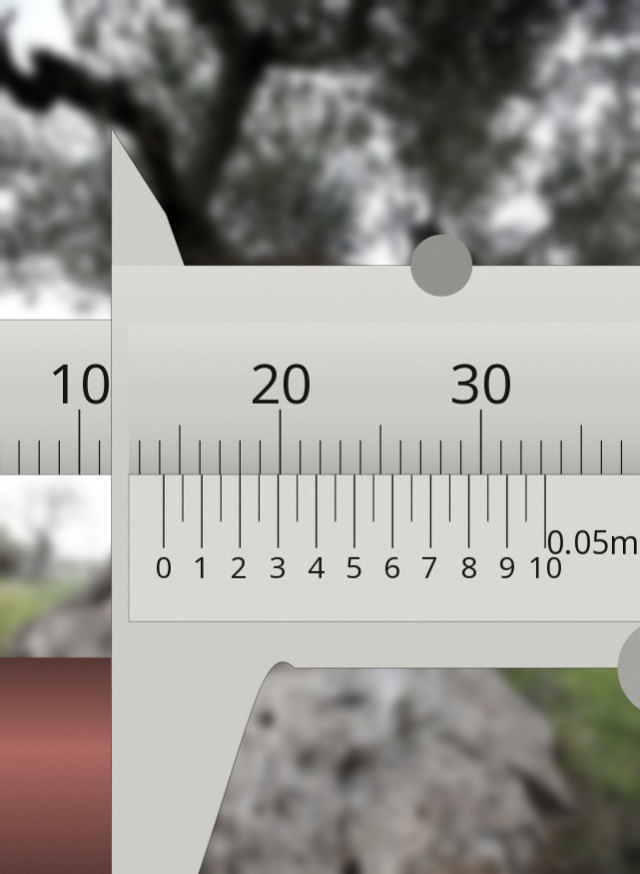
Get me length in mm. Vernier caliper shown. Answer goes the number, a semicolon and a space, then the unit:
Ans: 14.2; mm
